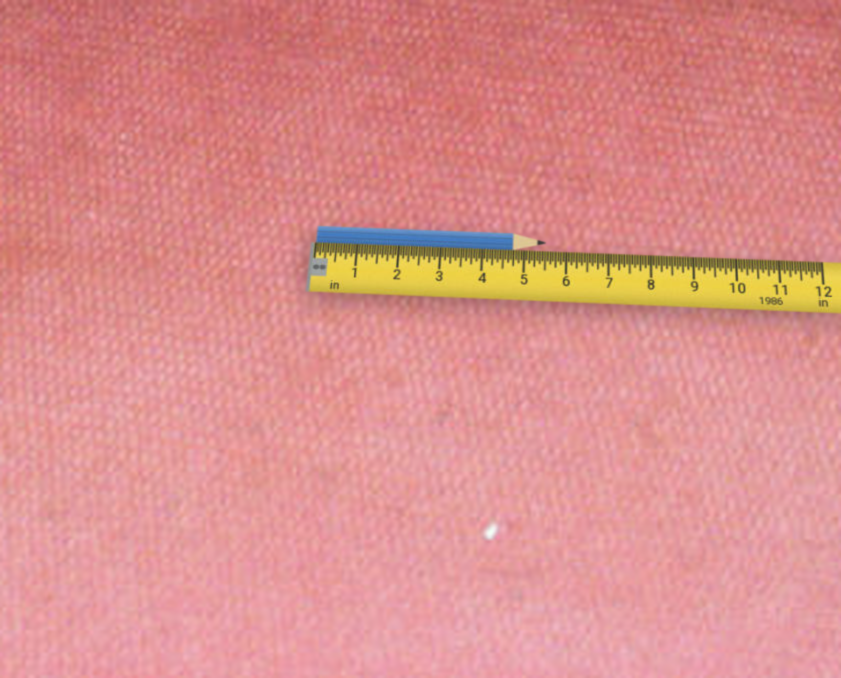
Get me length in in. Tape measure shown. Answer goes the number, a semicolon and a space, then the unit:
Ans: 5.5; in
